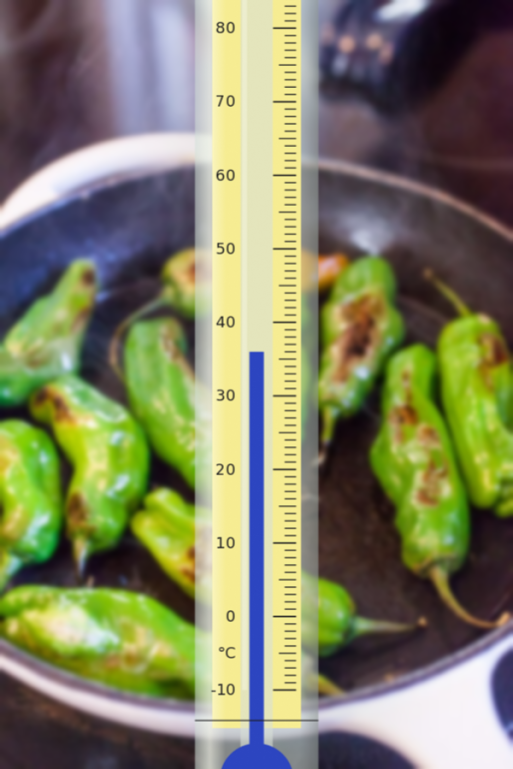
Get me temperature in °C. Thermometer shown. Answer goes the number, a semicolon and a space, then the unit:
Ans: 36; °C
